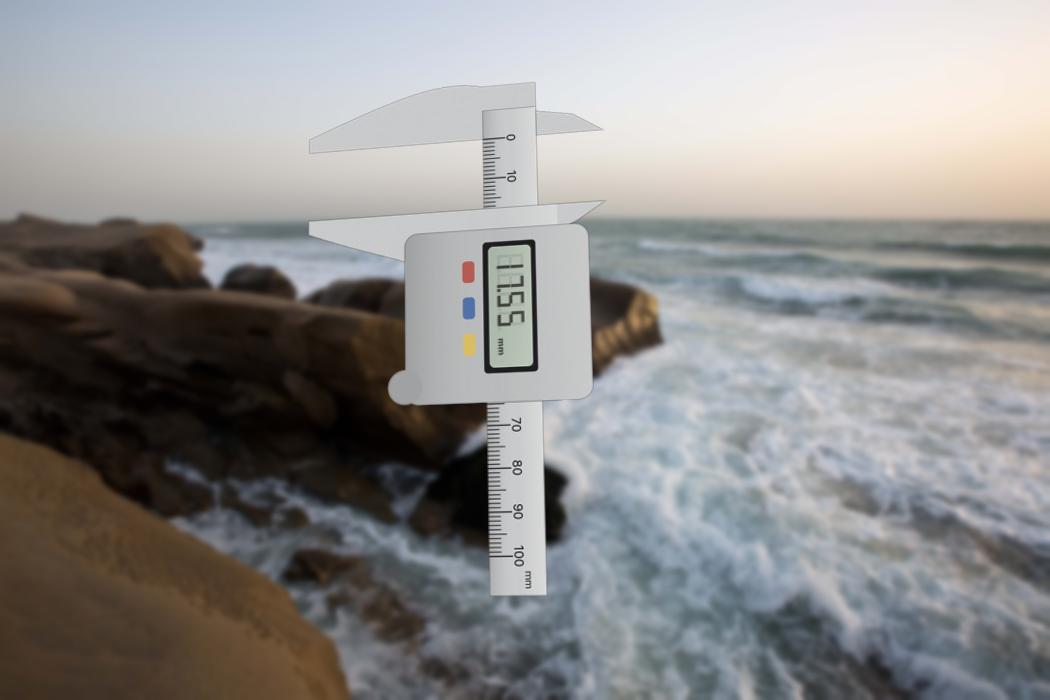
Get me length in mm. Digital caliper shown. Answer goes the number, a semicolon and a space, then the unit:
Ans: 17.55; mm
